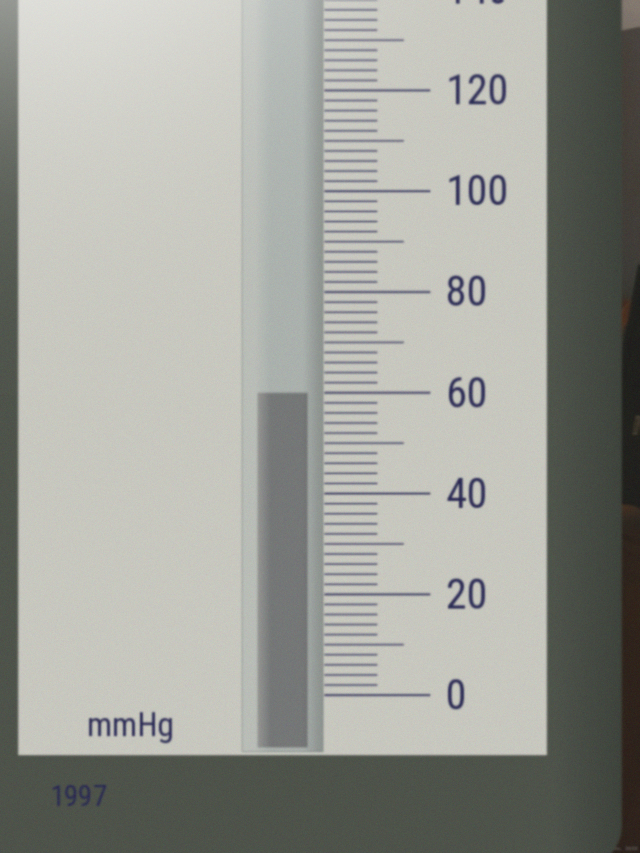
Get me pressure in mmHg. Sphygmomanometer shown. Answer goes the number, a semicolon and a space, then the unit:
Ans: 60; mmHg
